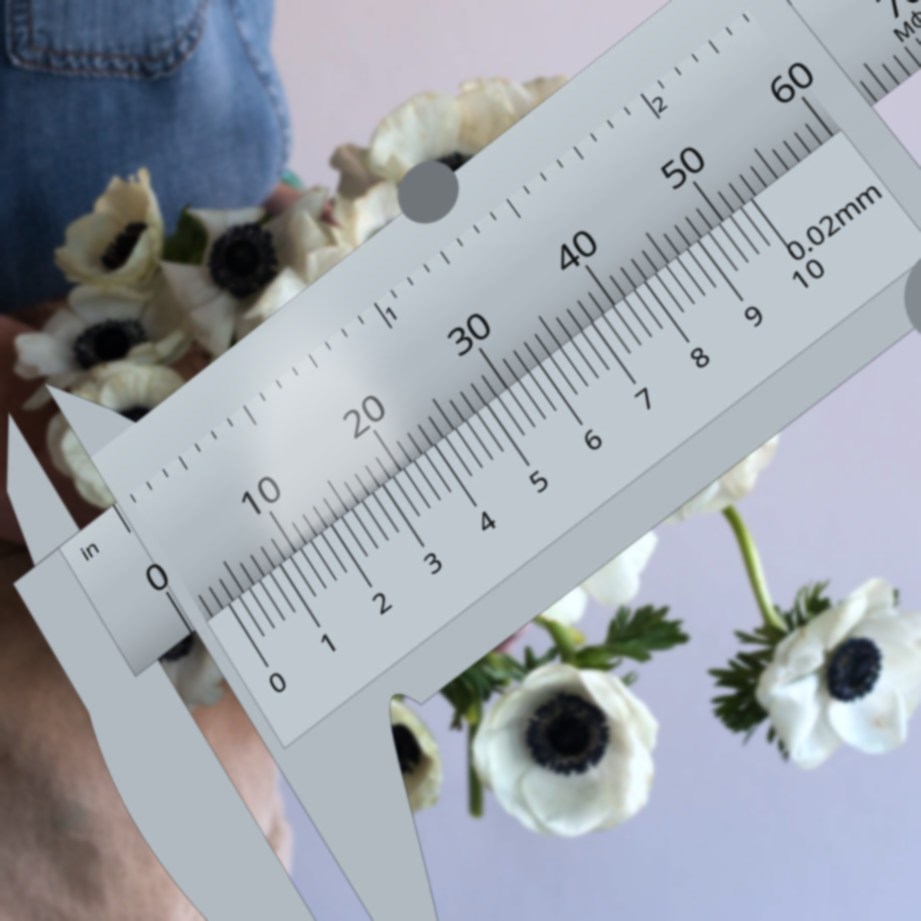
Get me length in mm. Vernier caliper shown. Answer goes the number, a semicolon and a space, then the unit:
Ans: 3.6; mm
